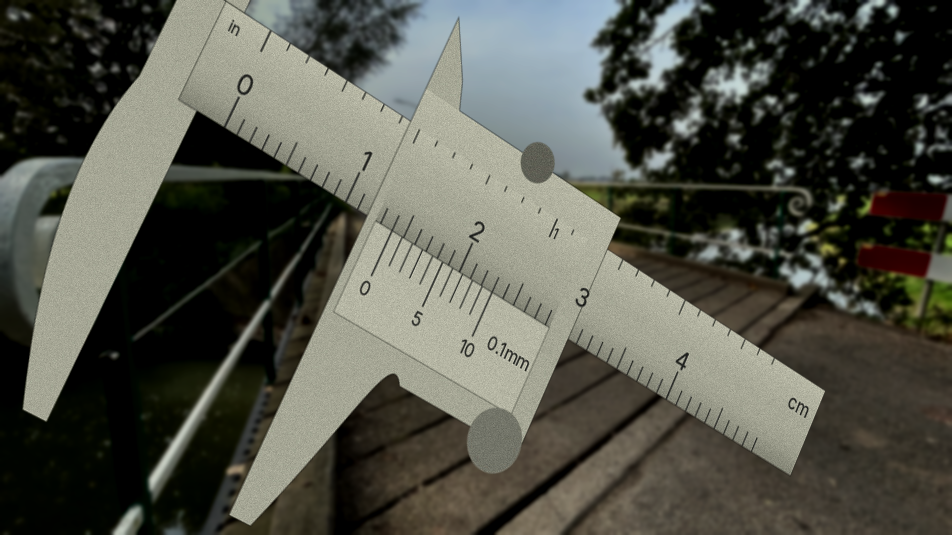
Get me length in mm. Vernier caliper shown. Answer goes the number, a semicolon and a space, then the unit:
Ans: 14.0; mm
